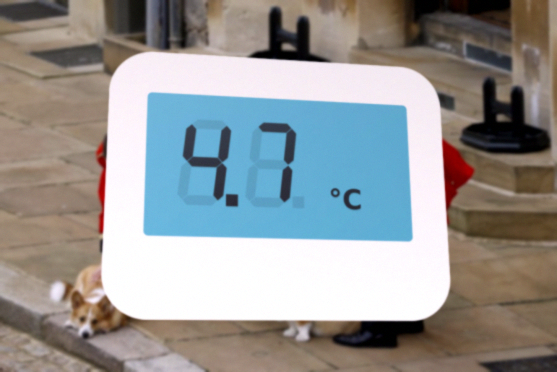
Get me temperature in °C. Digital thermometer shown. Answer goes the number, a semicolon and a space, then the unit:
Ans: 4.7; °C
